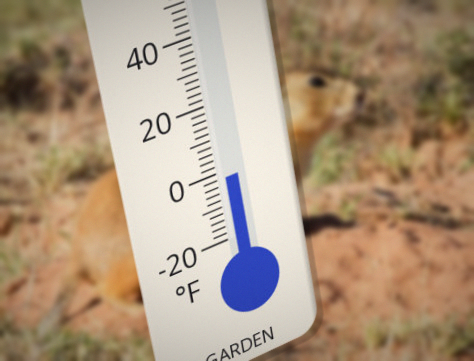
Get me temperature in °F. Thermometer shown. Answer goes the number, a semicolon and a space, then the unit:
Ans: -2; °F
